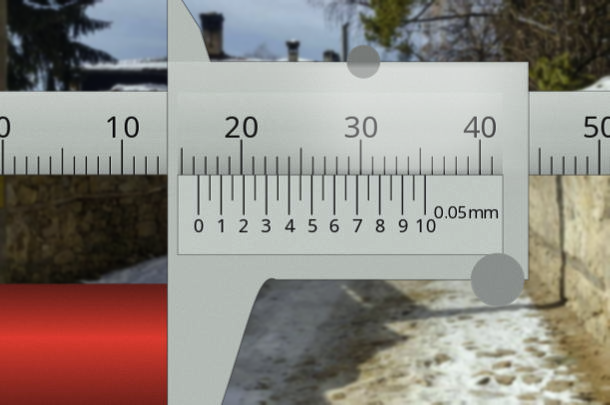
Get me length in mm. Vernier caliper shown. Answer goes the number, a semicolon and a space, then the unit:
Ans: 16.4; mm
